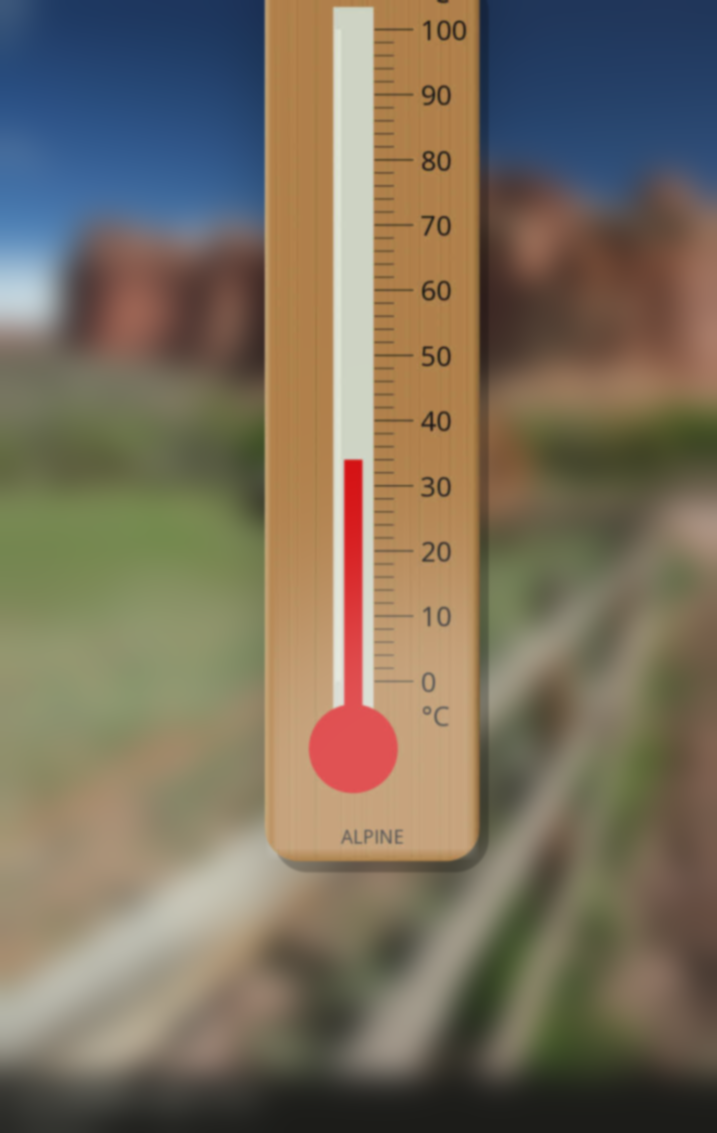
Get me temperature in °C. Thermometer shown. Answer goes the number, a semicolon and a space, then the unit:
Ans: 34; °C
